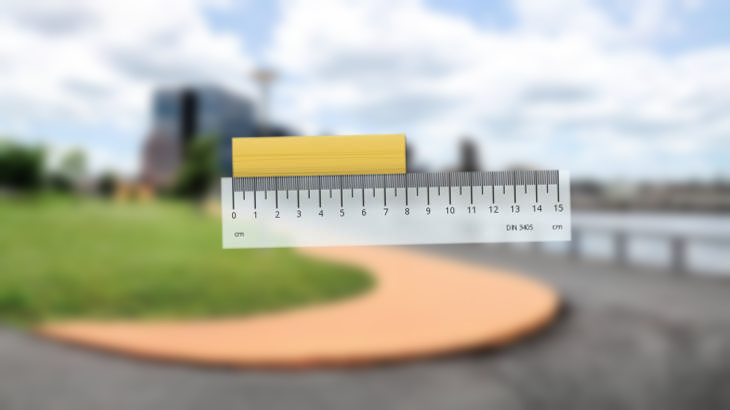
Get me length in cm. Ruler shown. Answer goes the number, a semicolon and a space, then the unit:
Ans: 8; cm
